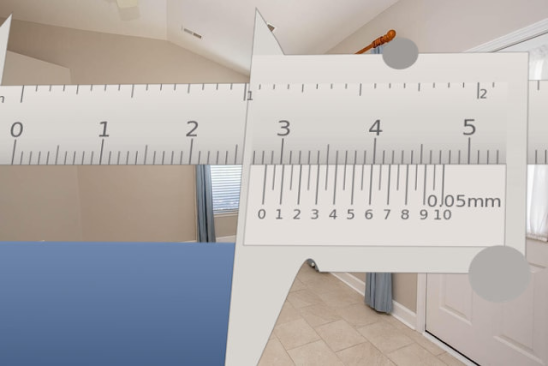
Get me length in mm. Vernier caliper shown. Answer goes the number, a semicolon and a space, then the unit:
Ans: 28.4; mm
